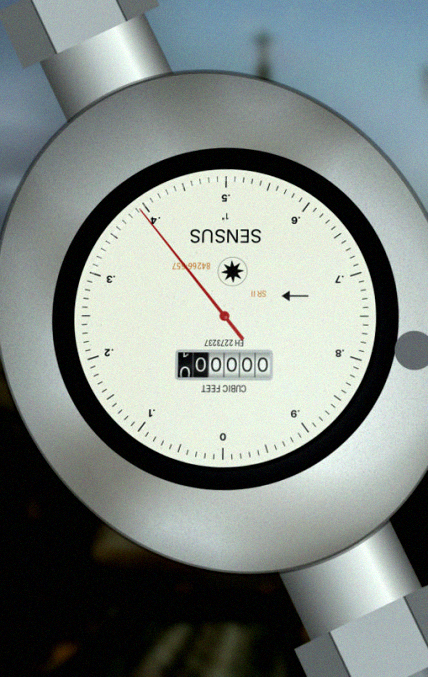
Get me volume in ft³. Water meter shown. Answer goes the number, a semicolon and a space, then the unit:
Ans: 0.39; ft³
